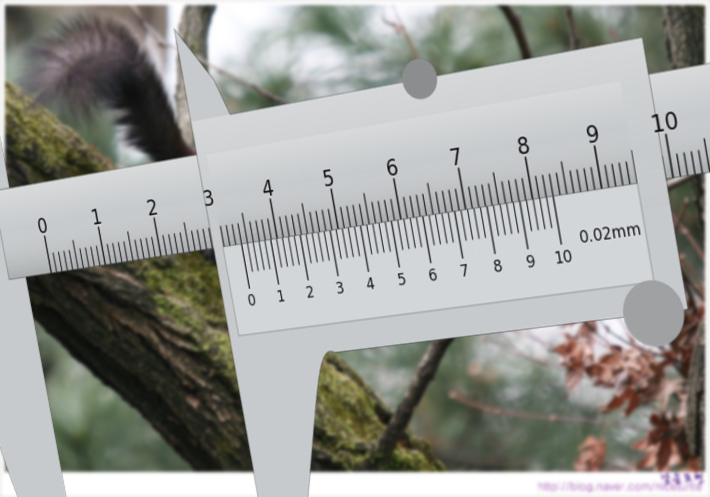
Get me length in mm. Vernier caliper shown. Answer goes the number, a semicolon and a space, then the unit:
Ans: 34.0; mm
